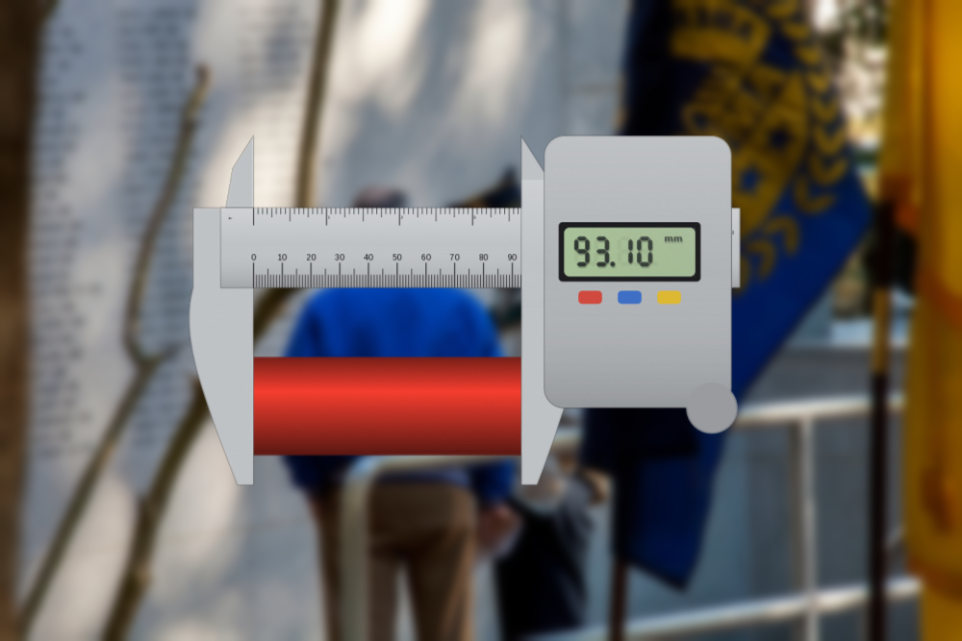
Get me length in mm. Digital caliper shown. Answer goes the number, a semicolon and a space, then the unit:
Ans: 93.10; mm
